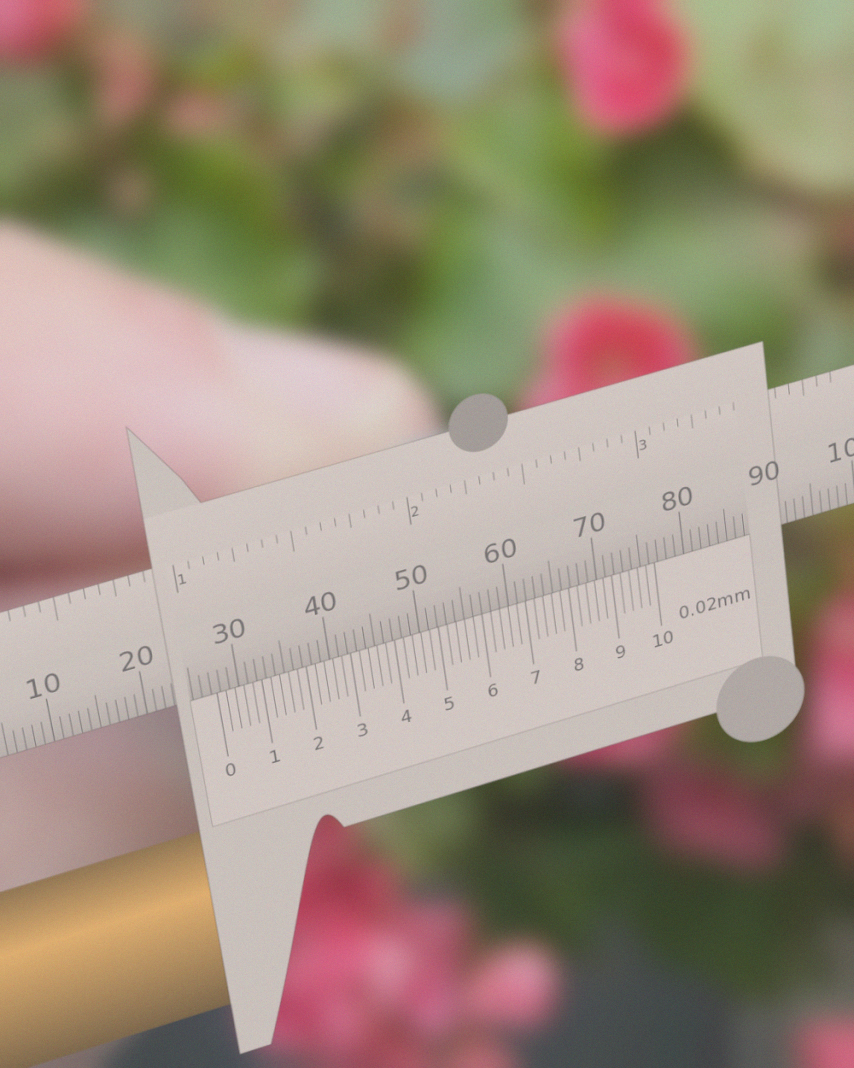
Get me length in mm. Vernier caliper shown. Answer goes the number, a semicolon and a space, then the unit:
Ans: 27.6; mm
